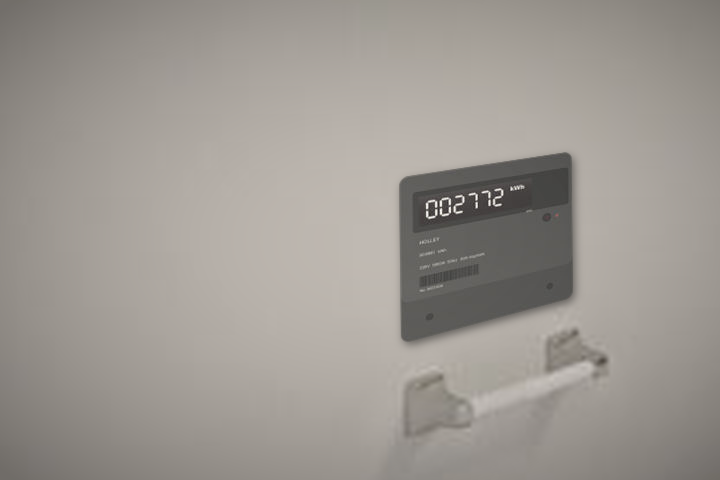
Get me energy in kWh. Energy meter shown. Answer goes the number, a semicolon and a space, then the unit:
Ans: 2772; kWh
